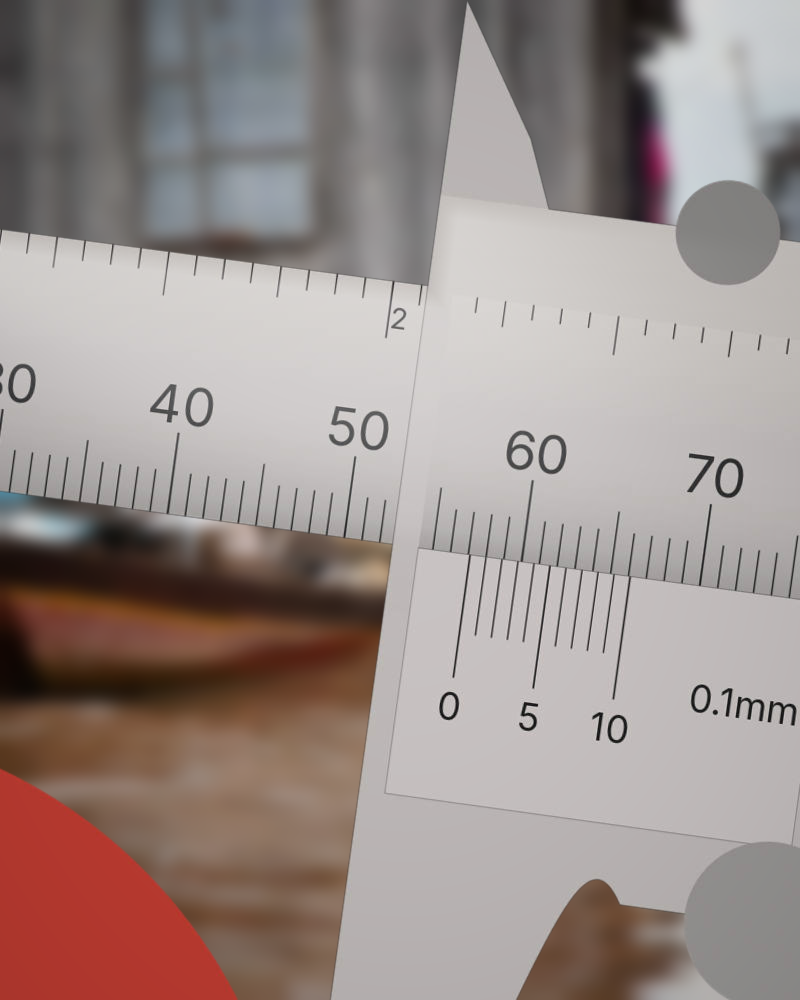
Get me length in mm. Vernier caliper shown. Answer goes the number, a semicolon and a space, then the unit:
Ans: 57.1; mm
